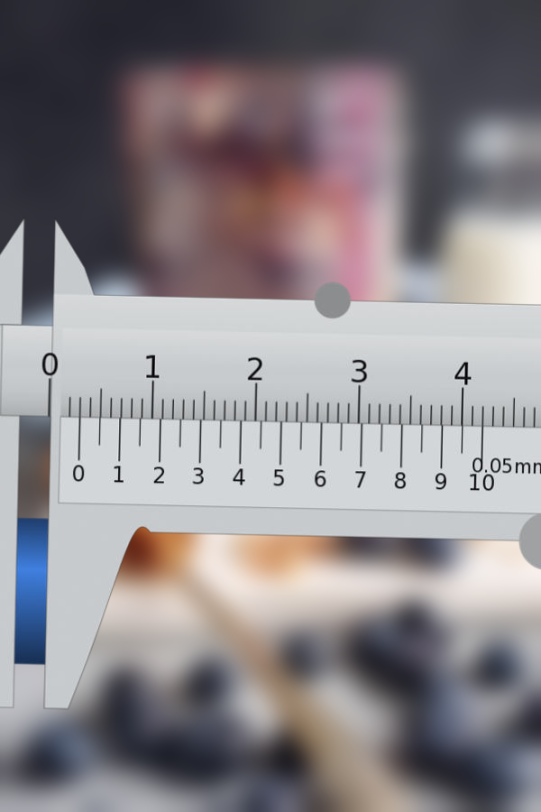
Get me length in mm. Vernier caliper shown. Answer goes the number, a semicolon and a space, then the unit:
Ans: 3.0; mm
